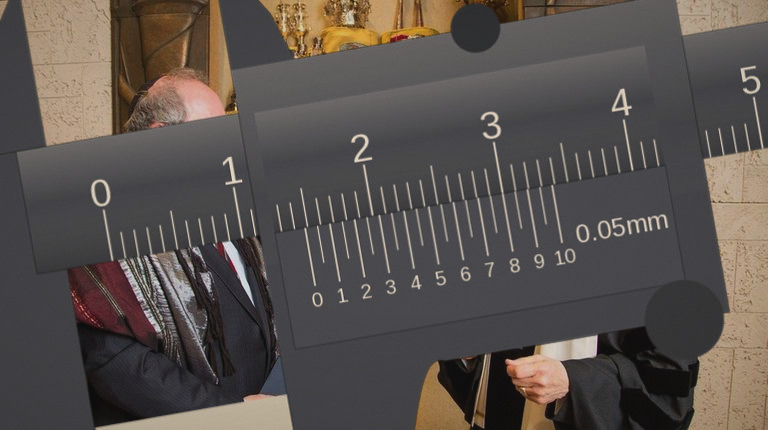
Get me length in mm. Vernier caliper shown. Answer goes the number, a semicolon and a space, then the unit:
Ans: 14.8; mm
